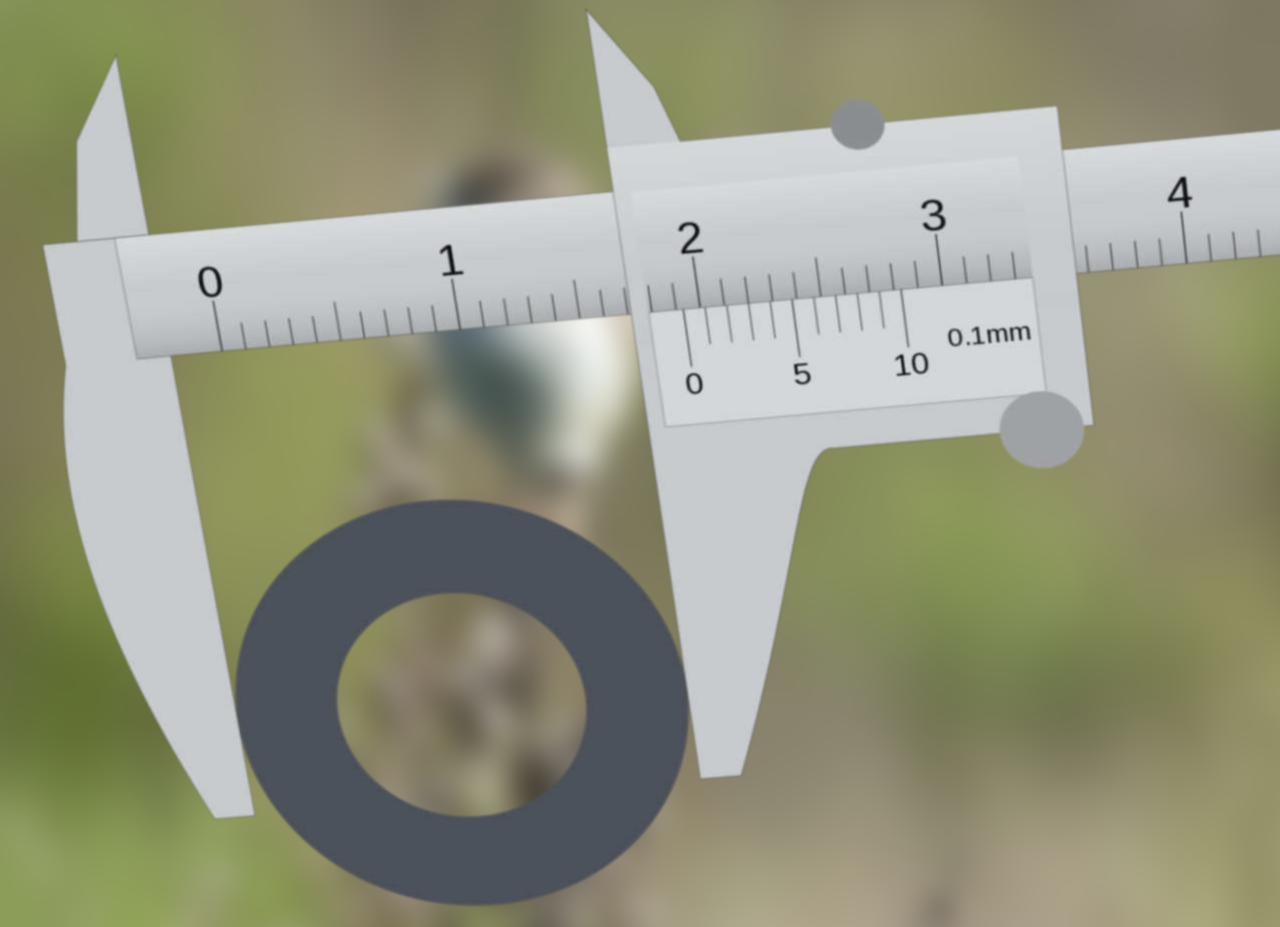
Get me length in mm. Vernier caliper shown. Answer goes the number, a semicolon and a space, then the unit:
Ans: 19.3; mm
